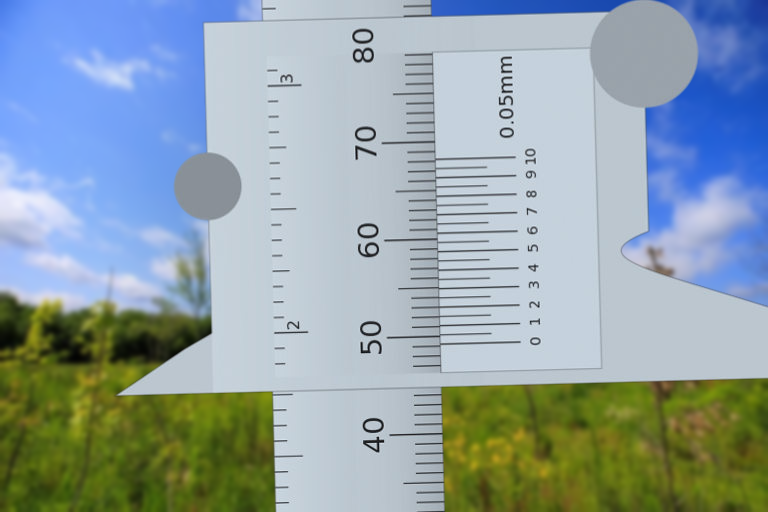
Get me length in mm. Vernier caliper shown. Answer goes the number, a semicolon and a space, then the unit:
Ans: 49.2; mm
